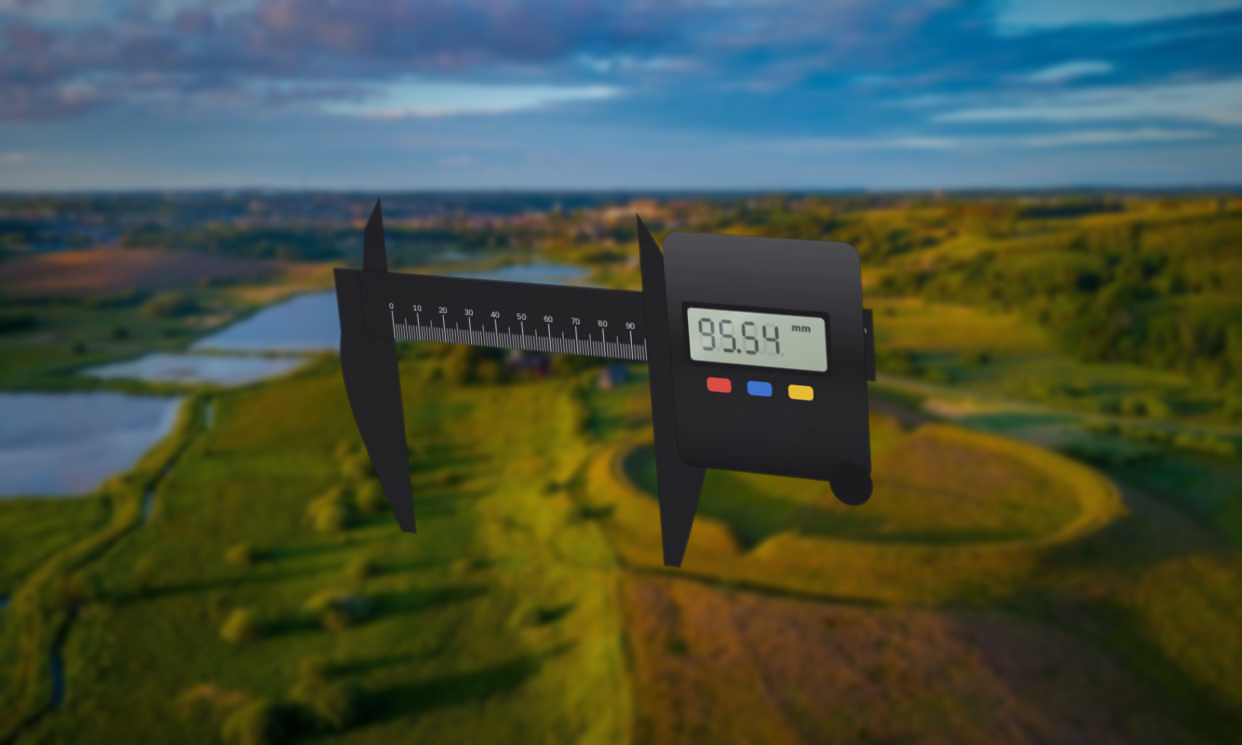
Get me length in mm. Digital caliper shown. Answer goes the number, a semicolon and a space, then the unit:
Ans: 95.54; mm
